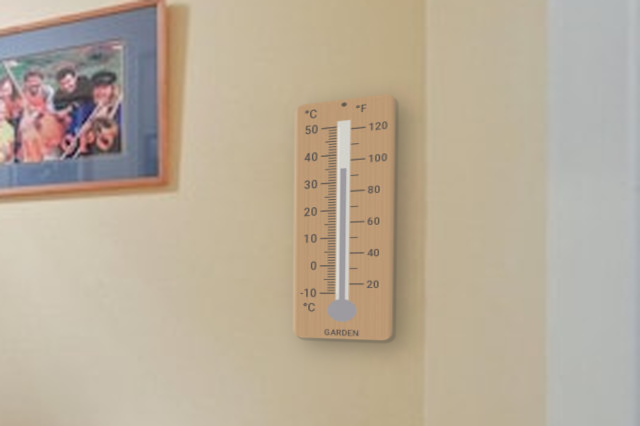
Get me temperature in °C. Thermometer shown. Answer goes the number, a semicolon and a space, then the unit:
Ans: 35; °C
